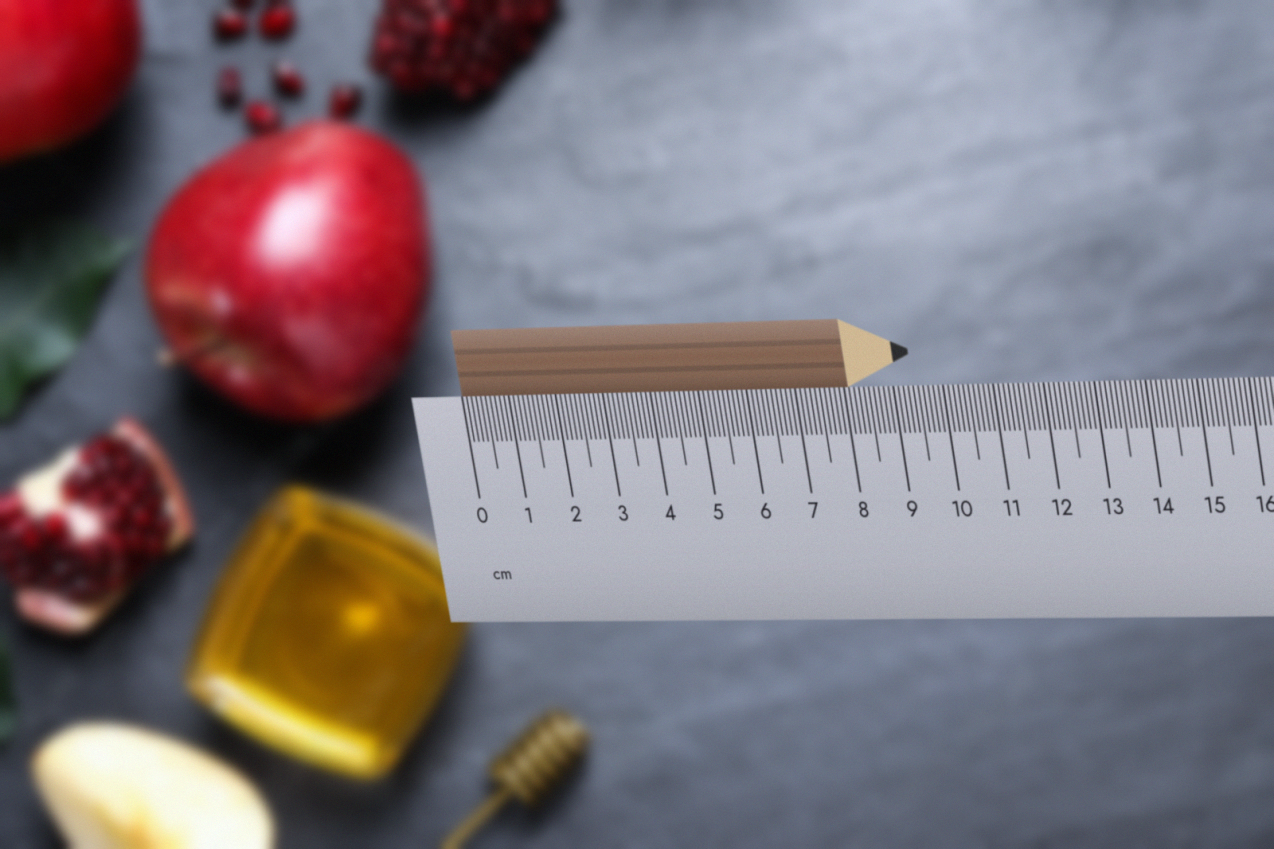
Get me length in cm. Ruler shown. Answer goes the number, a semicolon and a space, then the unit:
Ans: 9.4; cm
